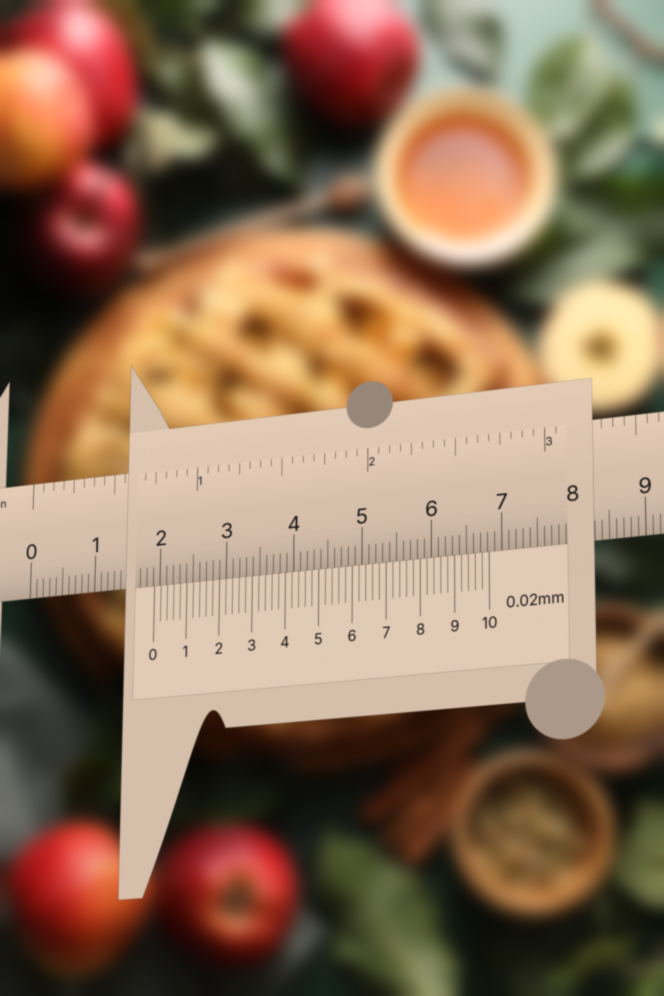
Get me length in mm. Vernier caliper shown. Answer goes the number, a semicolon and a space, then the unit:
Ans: 19.2; mm
